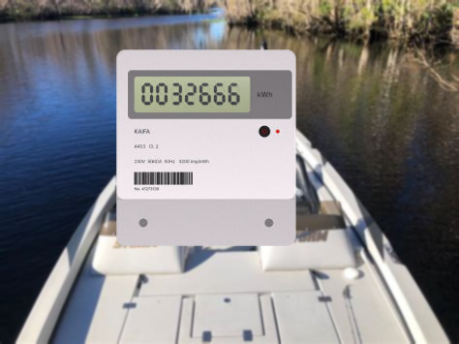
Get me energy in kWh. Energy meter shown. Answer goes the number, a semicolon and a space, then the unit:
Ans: 32666; kWh
